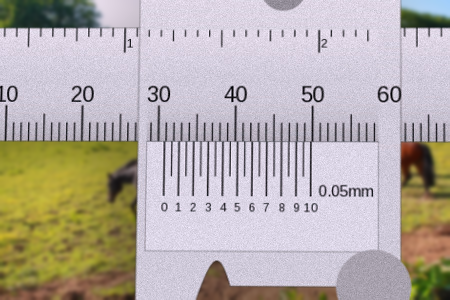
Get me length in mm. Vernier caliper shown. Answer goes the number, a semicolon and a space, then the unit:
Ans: 30.8; mm
